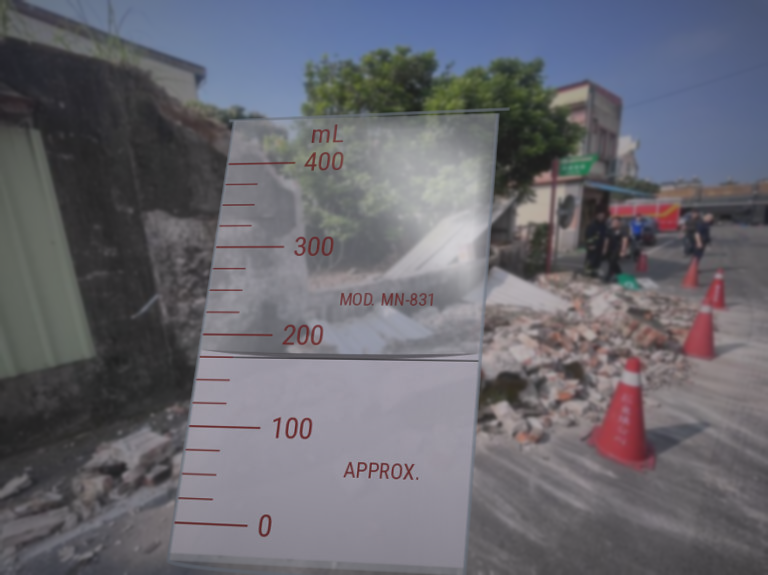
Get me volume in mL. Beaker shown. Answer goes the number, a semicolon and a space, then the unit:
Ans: 175; mL
